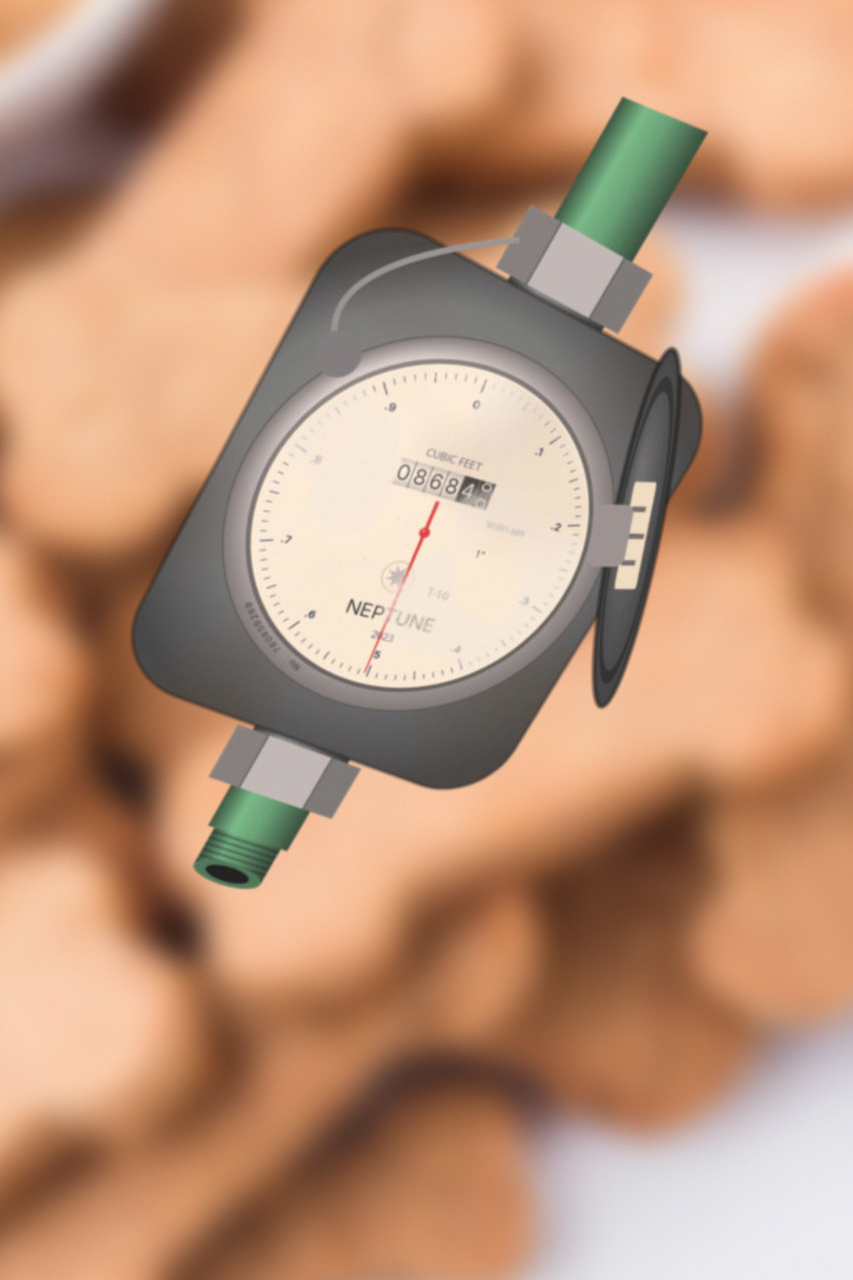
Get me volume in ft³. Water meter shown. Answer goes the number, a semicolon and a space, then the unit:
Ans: 86848.50; ft³
